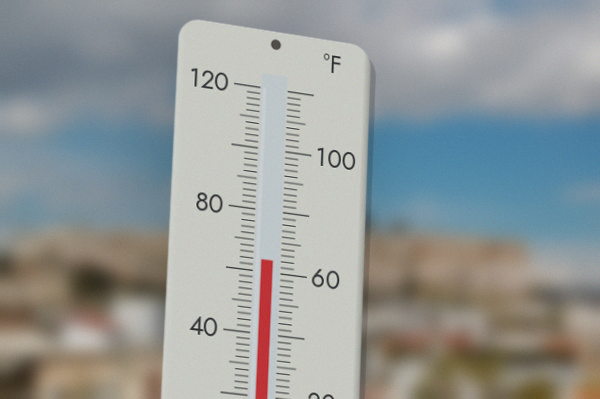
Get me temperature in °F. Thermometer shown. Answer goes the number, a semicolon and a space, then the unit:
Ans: 64; °F
